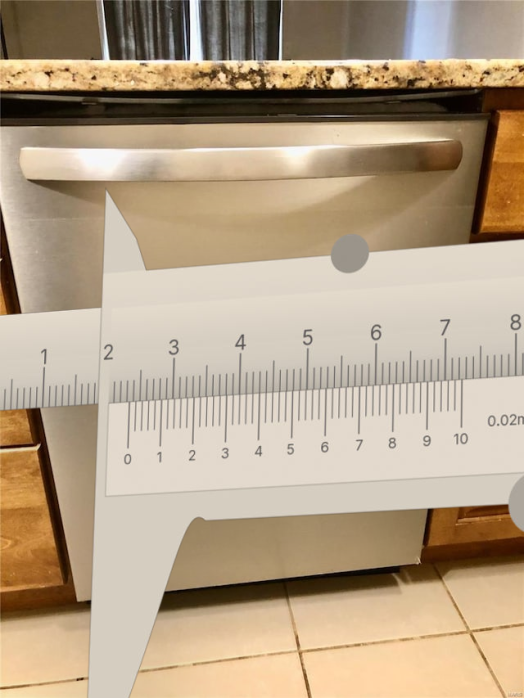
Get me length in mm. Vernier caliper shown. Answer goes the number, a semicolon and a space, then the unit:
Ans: 23.4; mm
